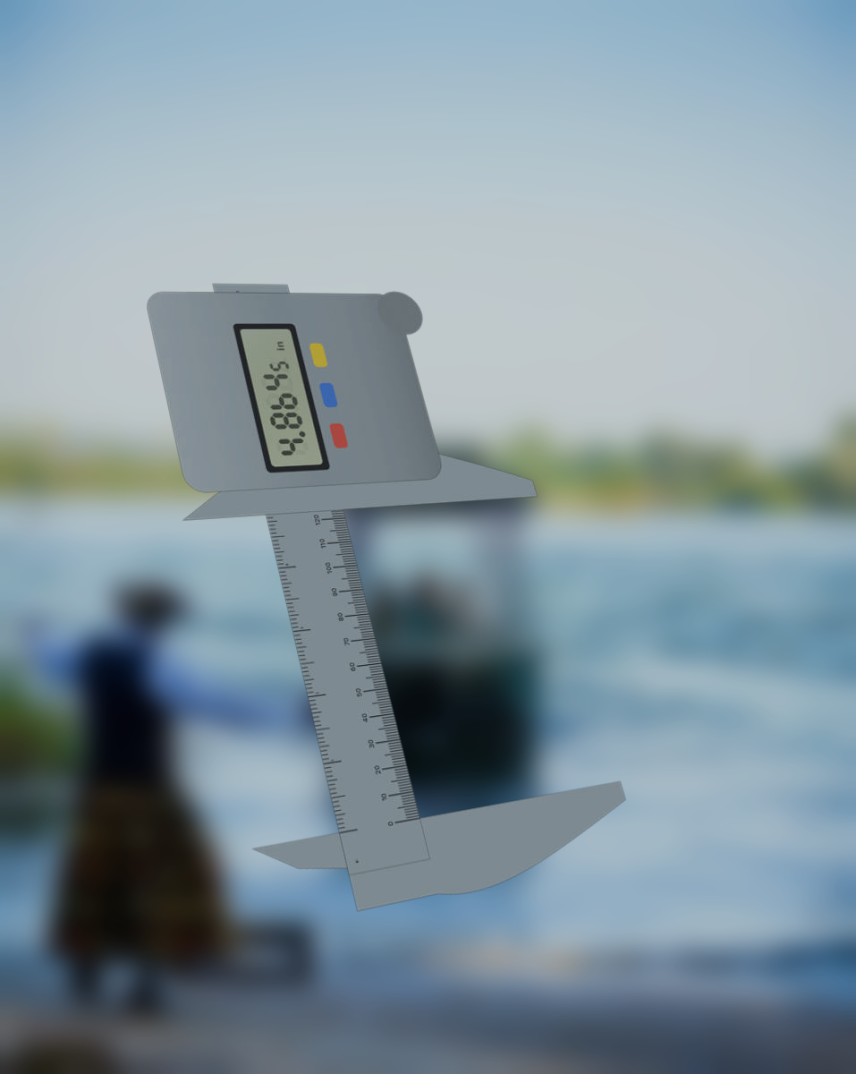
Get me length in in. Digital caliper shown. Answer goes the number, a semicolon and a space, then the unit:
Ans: 4.8645; in
